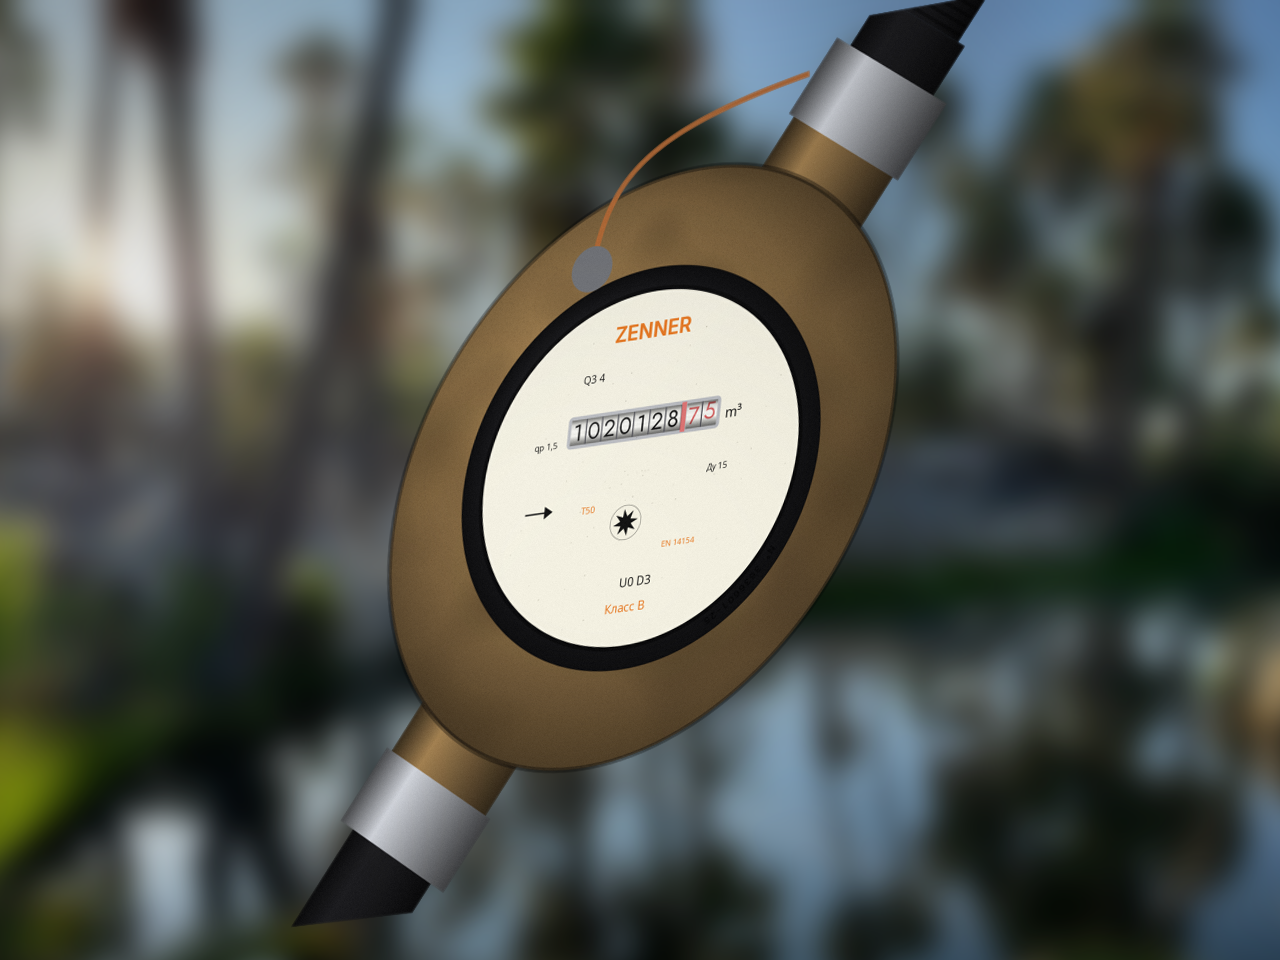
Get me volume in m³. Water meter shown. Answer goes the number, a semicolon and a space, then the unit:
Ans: 1020128.75; m³
